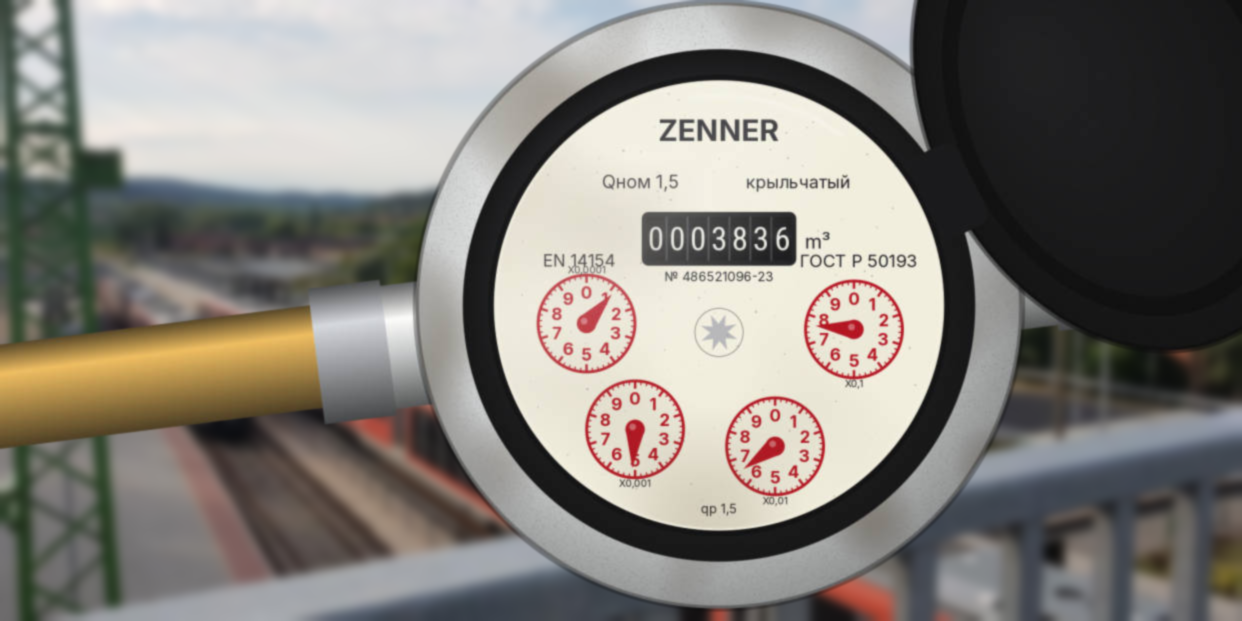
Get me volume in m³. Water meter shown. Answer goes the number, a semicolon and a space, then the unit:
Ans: 3836.7651; m³
